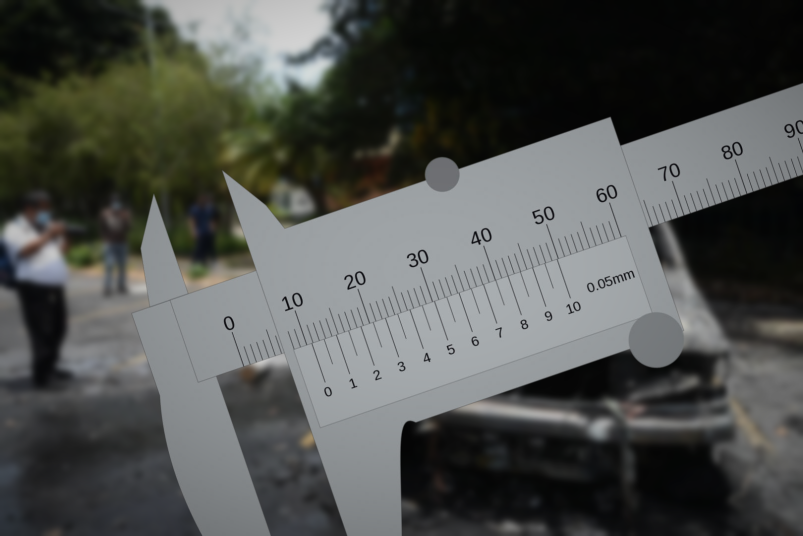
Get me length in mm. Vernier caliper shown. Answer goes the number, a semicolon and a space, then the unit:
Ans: 10.8; mm
